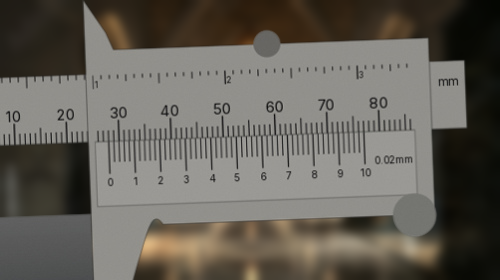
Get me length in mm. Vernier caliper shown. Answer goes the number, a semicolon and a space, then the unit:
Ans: 28.0; mm
